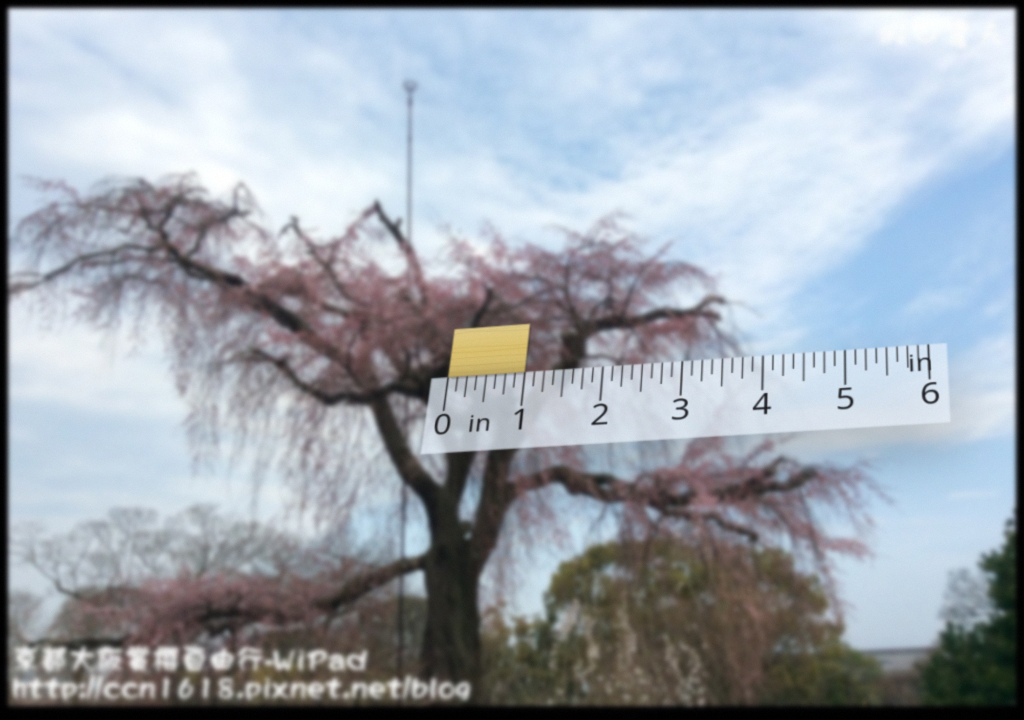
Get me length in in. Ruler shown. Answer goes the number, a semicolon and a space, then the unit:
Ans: 1; in
